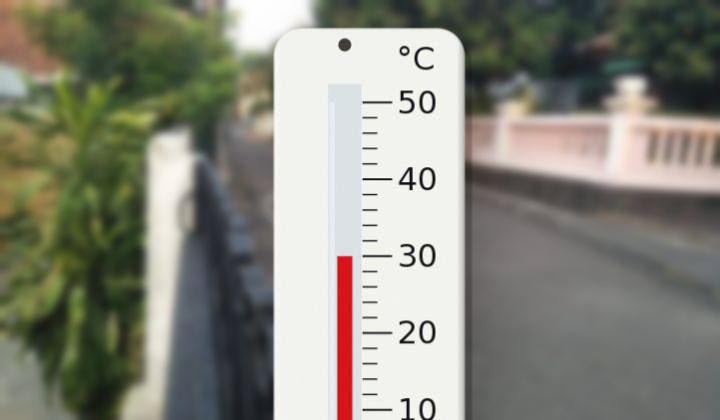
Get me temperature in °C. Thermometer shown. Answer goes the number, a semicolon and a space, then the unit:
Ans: 30; °C
